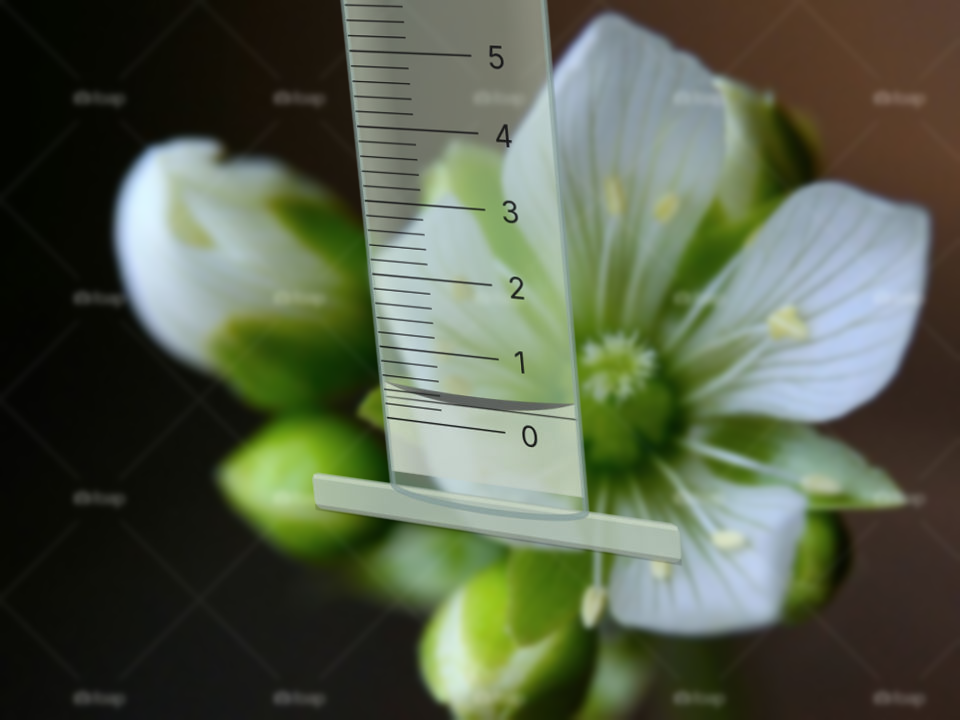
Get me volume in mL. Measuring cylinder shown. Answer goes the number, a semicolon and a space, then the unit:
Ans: 0.3; mL
